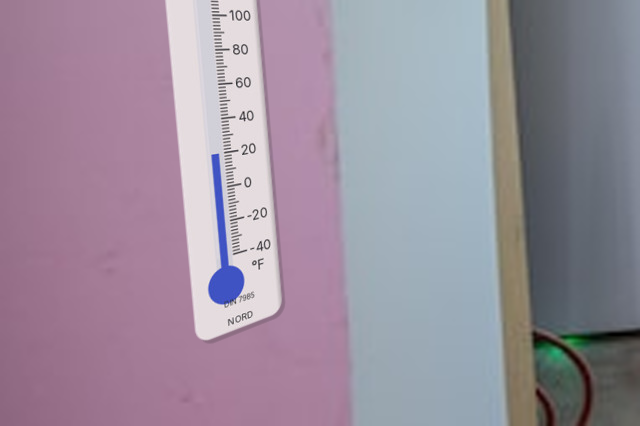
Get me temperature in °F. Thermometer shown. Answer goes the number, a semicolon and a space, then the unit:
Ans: 20; °F
